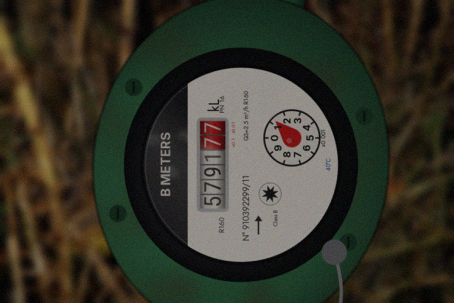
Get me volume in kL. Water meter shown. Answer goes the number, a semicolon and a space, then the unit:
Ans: 5791.771; kL
